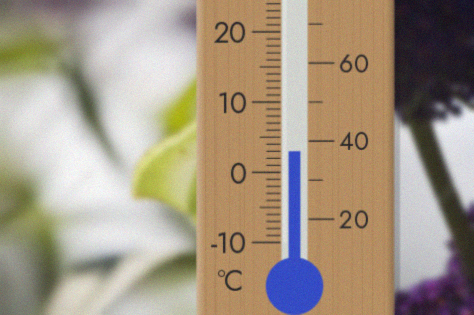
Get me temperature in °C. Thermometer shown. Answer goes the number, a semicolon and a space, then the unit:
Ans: 3; °C
